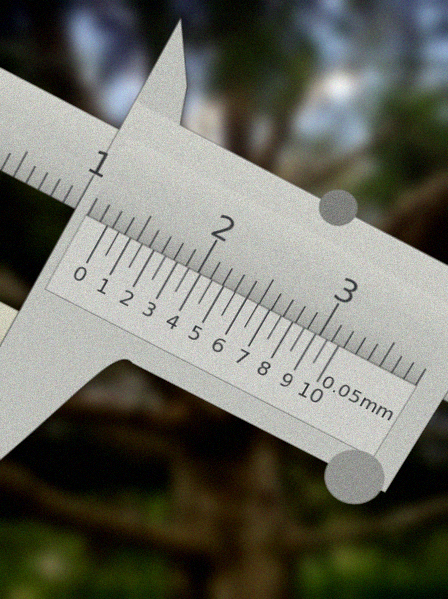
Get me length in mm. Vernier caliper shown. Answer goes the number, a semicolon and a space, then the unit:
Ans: 12.6; mm
